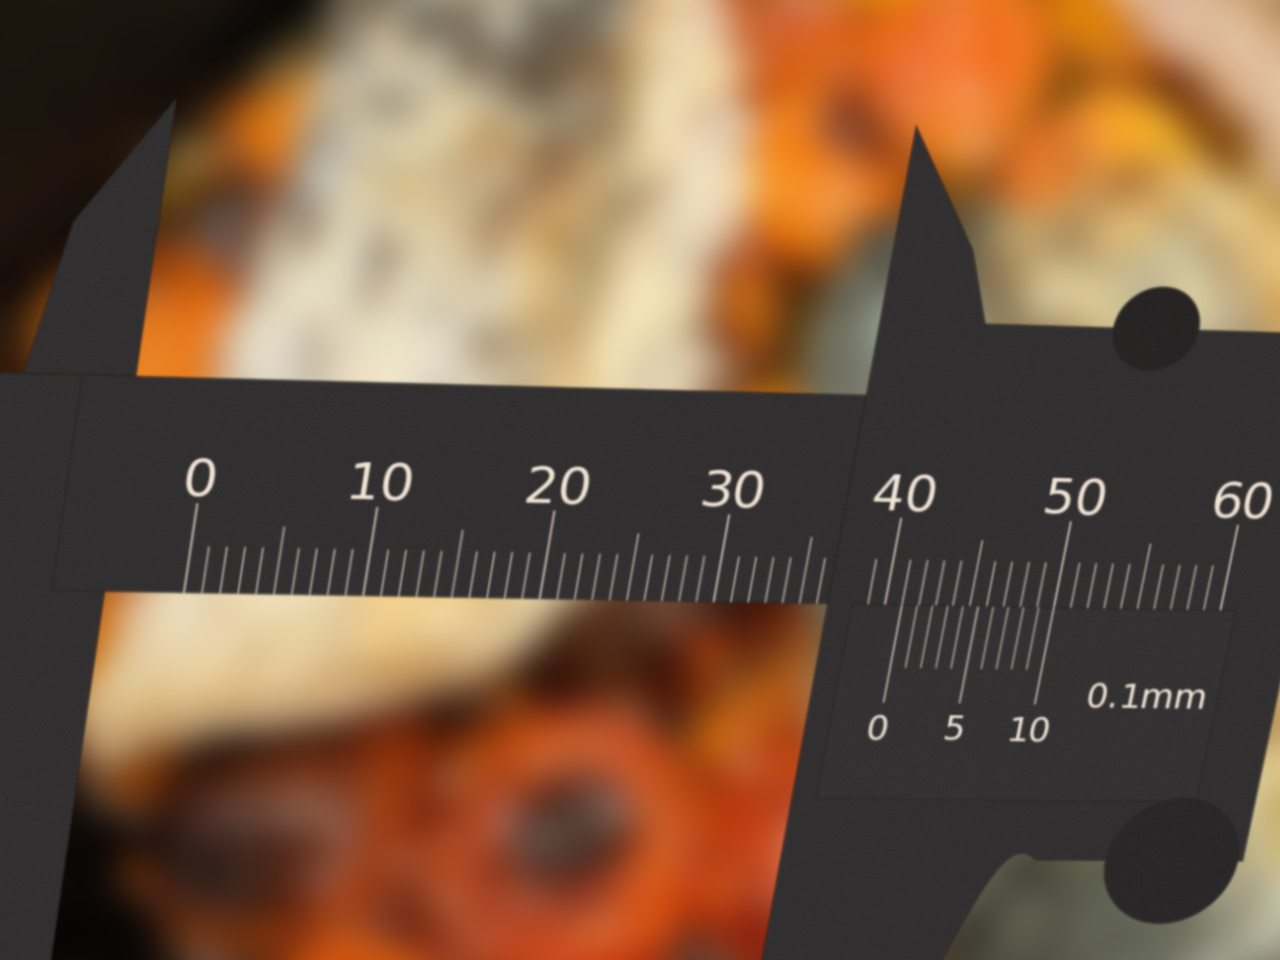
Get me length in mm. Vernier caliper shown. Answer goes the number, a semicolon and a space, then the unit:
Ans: 41.0; mm
